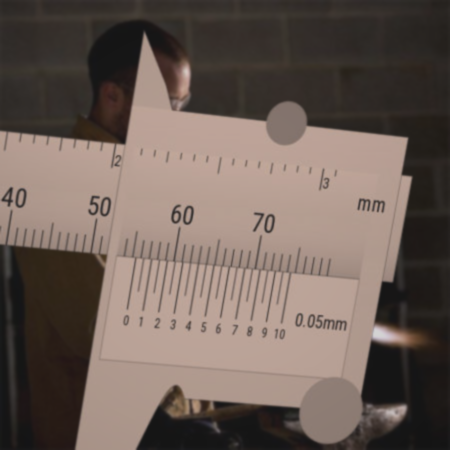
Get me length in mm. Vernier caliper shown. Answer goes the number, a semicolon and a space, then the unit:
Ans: 55.4; mm
